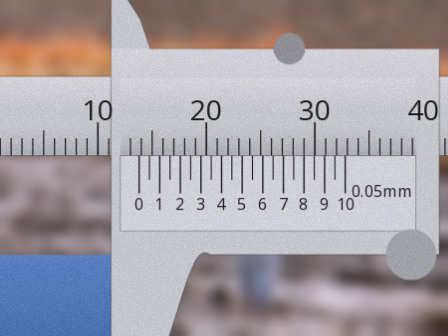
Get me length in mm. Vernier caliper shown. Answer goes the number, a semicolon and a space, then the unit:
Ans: 13.8; mm
